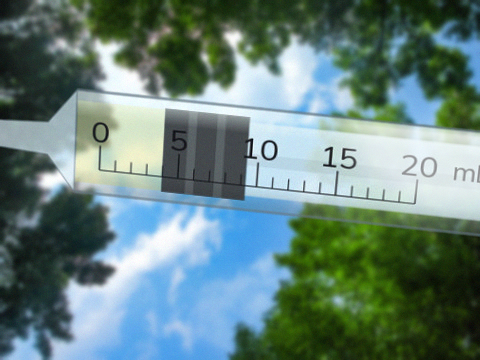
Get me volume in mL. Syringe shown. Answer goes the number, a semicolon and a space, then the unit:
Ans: 4; mL
